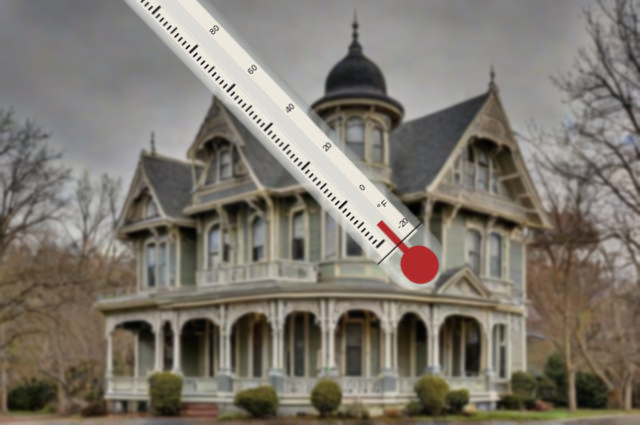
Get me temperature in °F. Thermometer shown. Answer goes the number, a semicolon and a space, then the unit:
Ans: -14; °F
